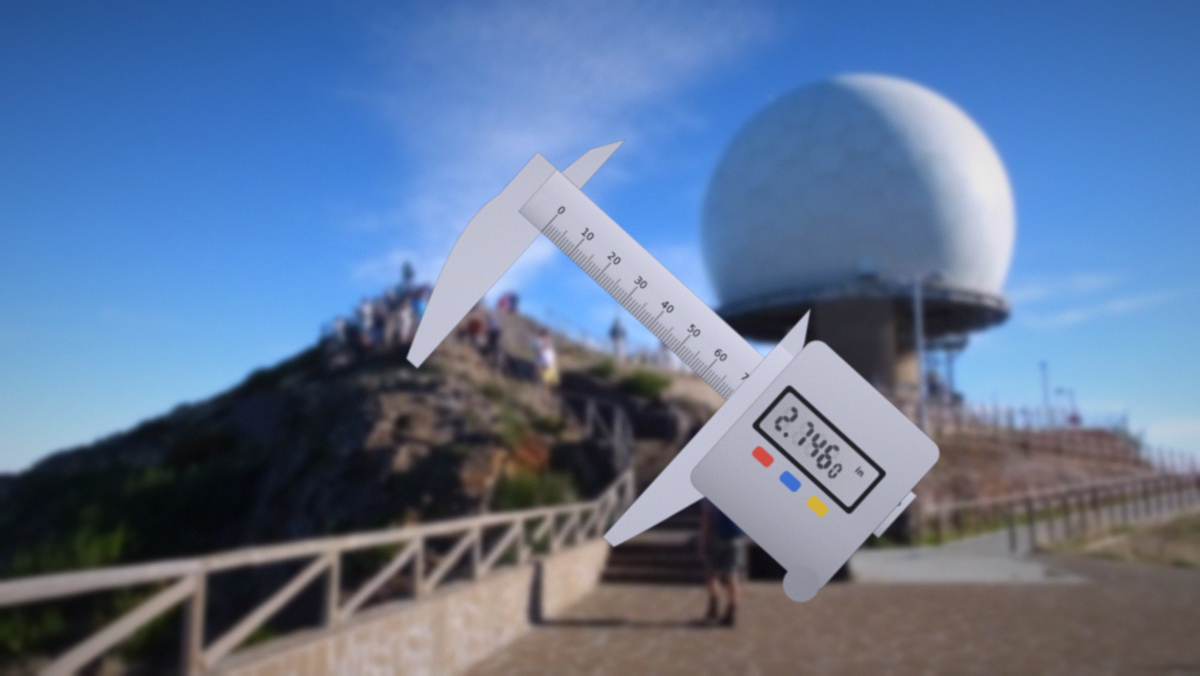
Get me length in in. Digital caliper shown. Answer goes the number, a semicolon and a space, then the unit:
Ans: 2.7460; in
